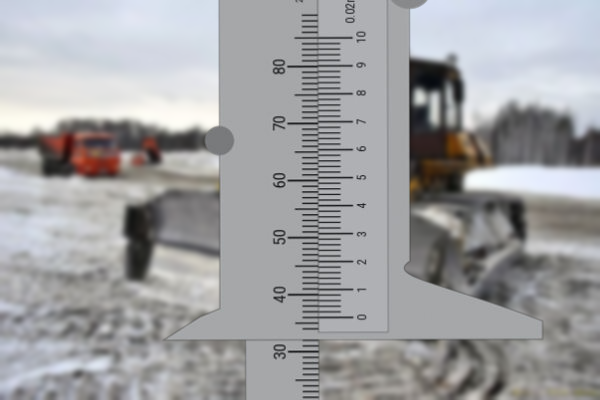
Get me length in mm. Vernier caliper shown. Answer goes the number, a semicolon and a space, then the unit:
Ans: 36.0; mm
